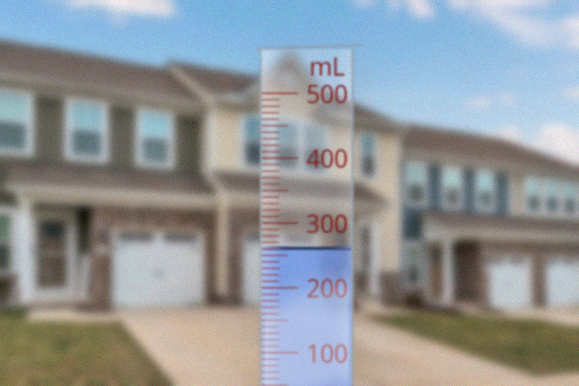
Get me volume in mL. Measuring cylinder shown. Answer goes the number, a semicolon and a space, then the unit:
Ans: 260; mL
